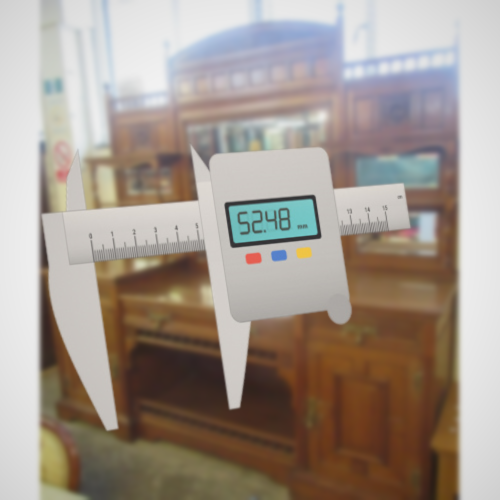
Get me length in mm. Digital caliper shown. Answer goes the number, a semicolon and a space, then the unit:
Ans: 52.48; mm
